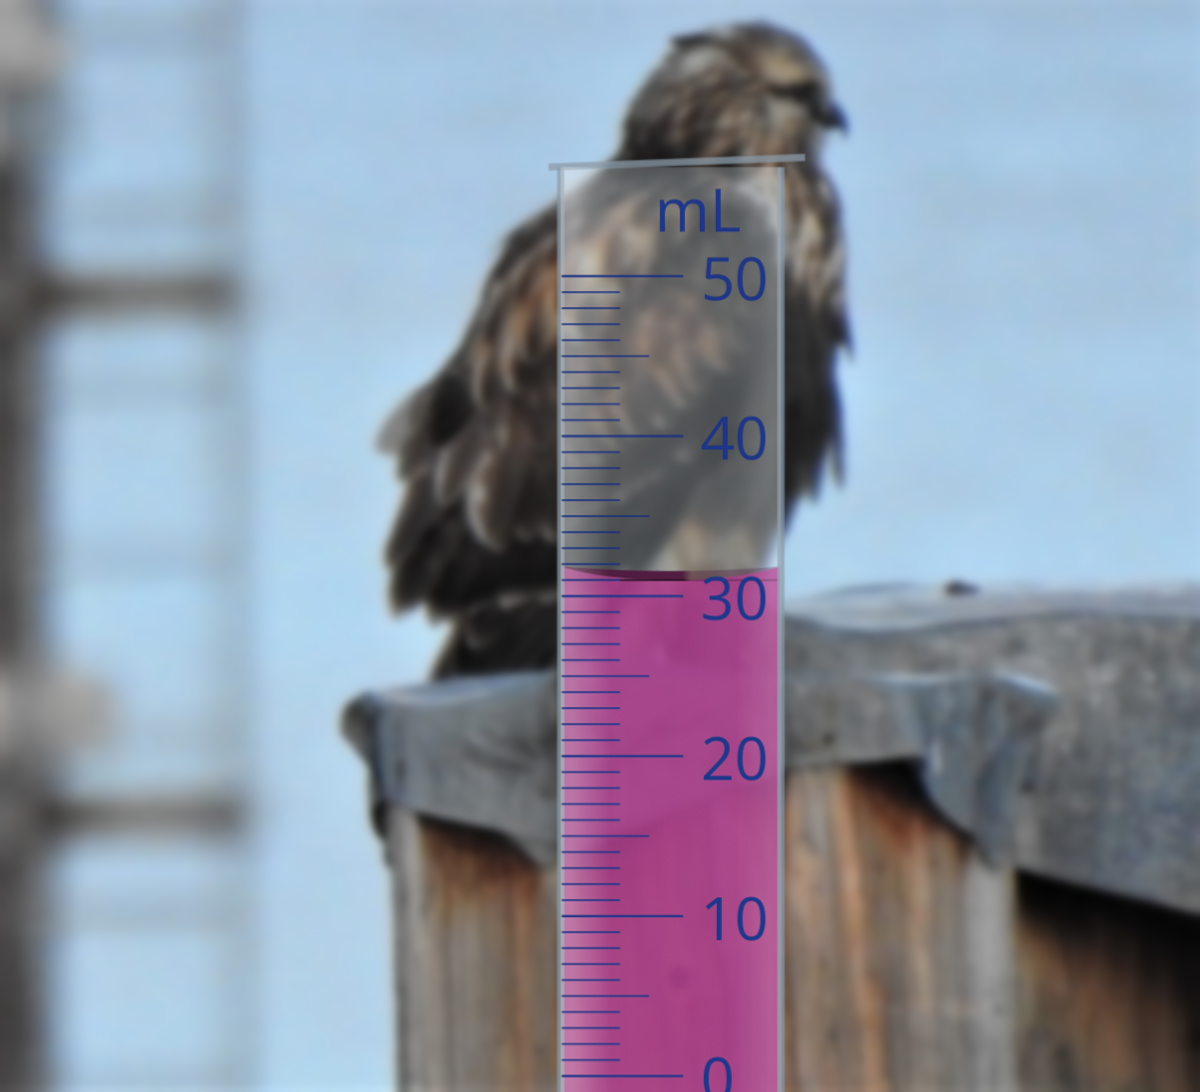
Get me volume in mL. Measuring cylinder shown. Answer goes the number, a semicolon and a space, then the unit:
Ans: 31; mL
